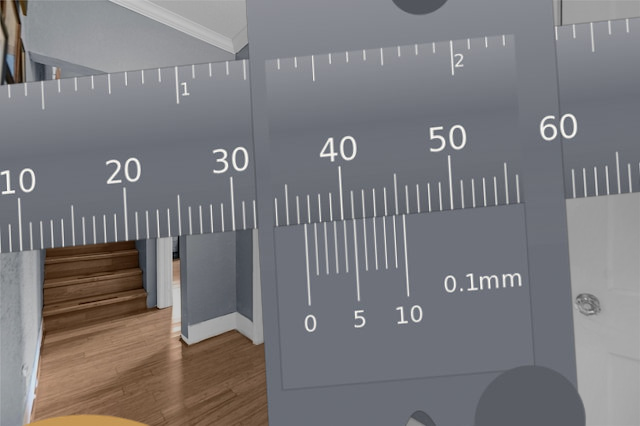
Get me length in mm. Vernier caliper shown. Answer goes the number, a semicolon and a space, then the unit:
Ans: 36.6; mm
